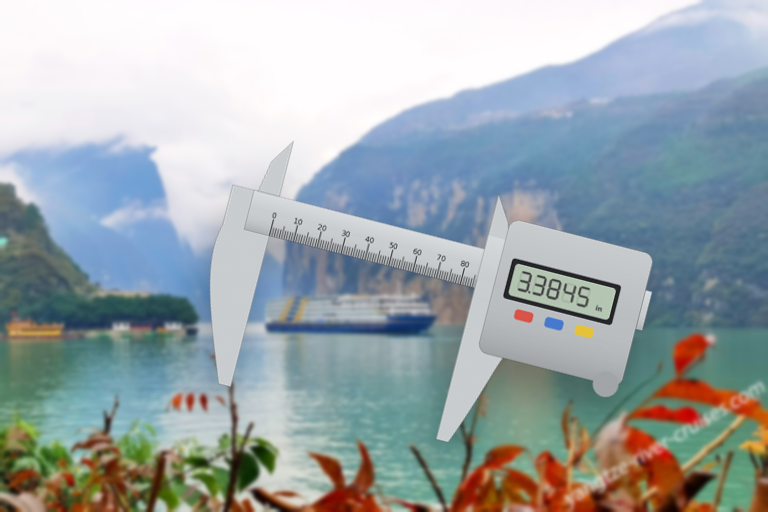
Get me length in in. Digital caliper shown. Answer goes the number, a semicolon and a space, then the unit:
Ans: 3.3845; in
